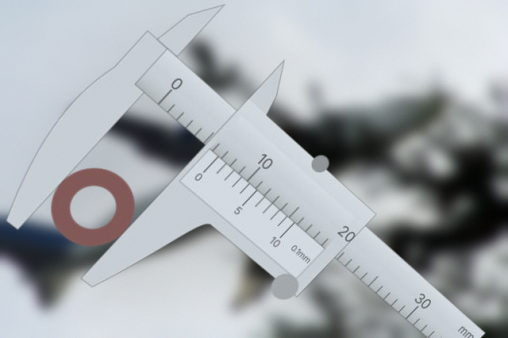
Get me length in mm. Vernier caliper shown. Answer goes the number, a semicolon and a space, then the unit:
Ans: 6.7; mm
